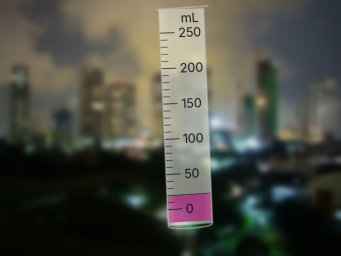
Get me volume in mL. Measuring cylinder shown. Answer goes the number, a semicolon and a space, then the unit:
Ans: 20; mL
